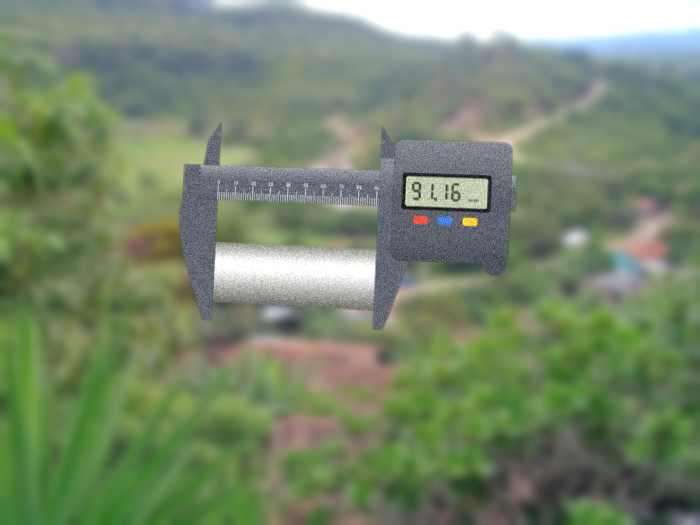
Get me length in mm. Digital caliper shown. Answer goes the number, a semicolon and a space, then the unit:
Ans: 91.16; mm
